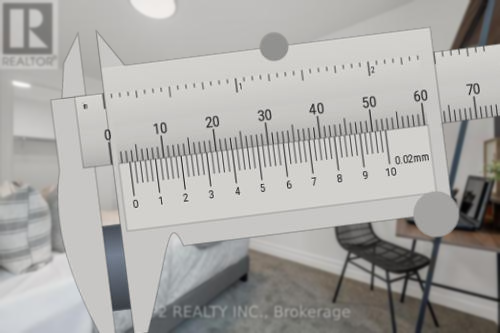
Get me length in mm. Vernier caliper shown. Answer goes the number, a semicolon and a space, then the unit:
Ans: 3.5; mm
